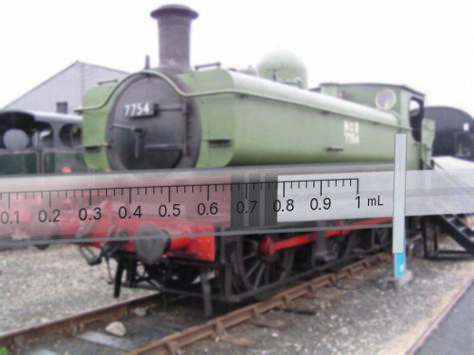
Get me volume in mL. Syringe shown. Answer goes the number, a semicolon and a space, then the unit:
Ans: 0.66; mL
